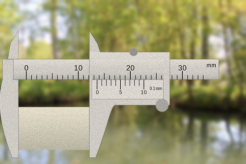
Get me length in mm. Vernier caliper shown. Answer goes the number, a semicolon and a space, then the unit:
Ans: 13.6; mm
